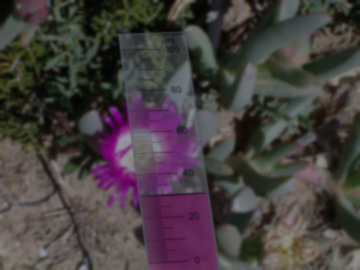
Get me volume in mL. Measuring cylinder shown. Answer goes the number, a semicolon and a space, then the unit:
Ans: 30; mL
